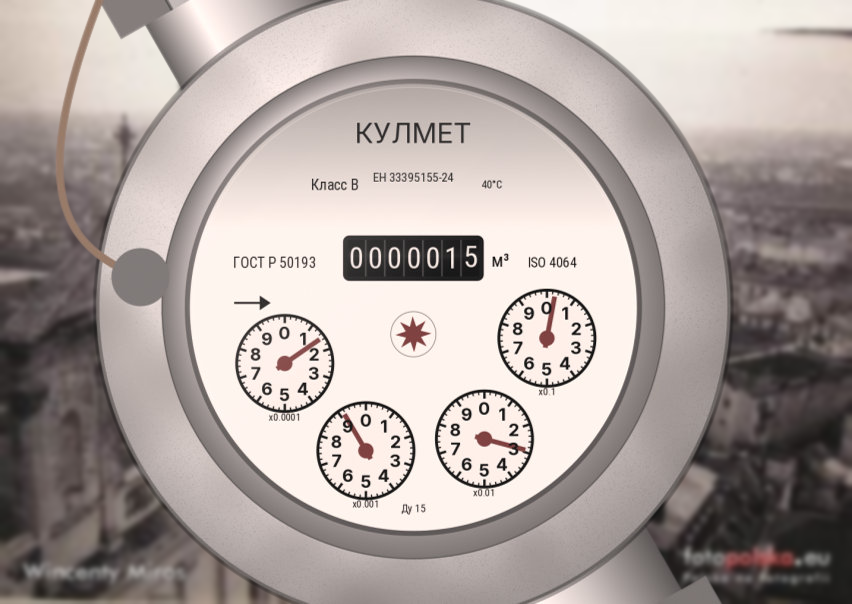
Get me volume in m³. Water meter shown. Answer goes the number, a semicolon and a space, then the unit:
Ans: 15.0291; m³
